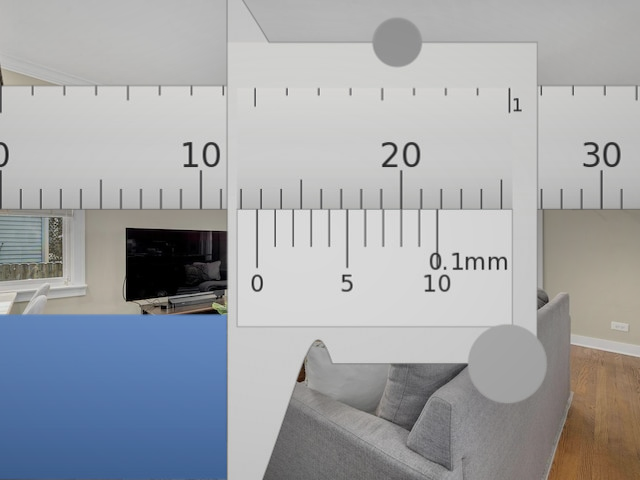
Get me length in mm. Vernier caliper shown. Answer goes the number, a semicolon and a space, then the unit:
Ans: 12.8; mm
